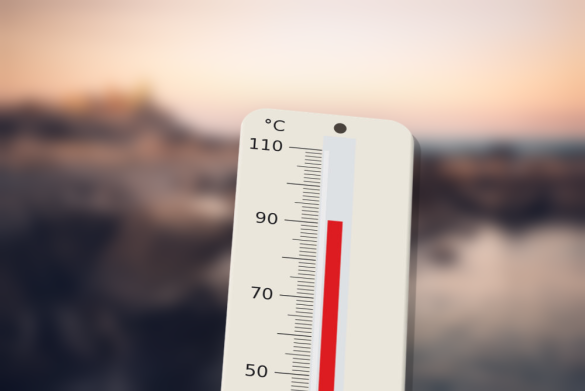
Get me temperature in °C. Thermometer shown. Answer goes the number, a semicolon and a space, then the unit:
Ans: 91; °C
